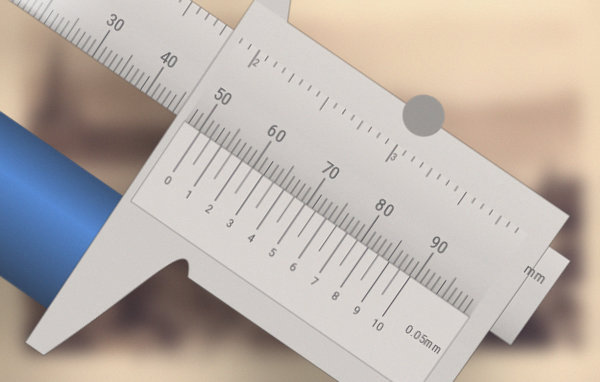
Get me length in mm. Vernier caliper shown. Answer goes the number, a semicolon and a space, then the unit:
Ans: 50.2; mm
